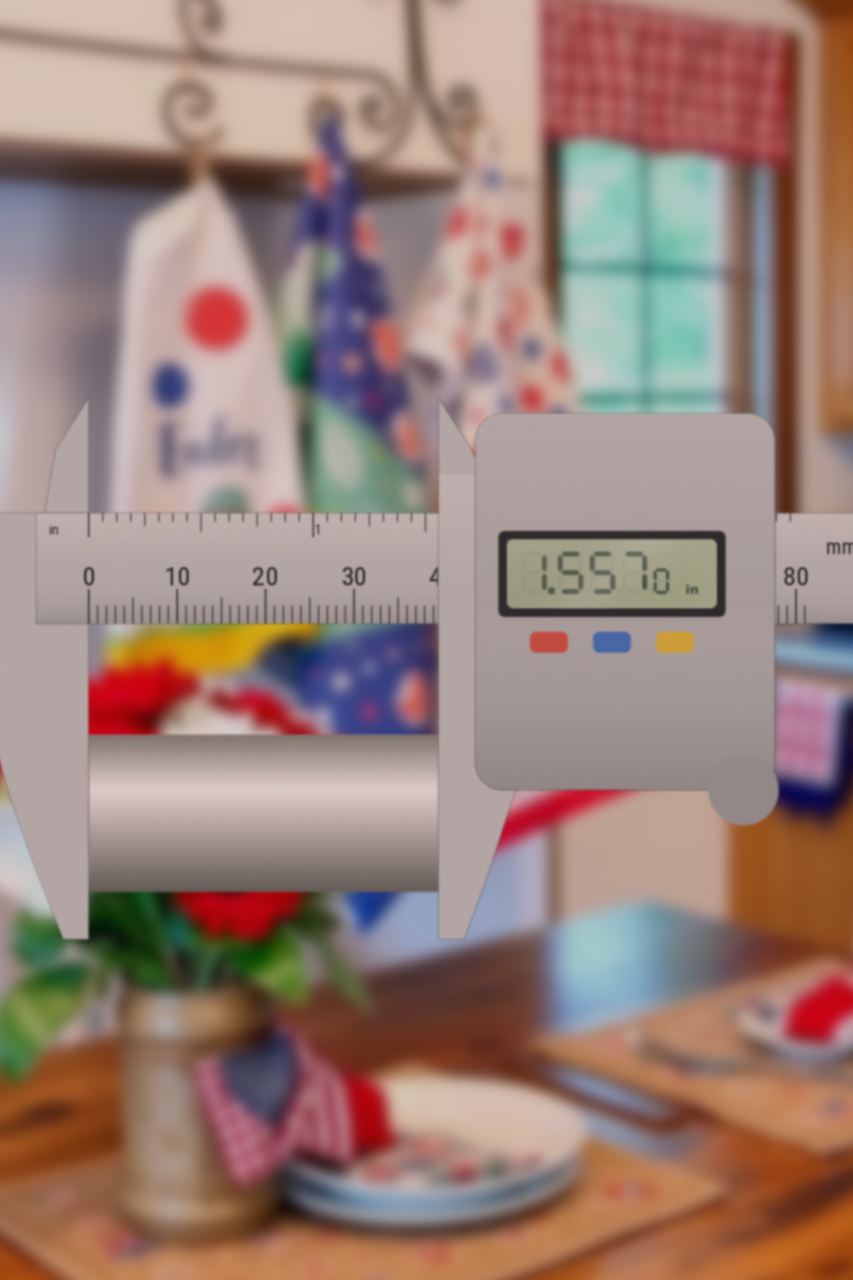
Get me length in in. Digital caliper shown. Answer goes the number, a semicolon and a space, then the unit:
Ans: 1.5570; in
